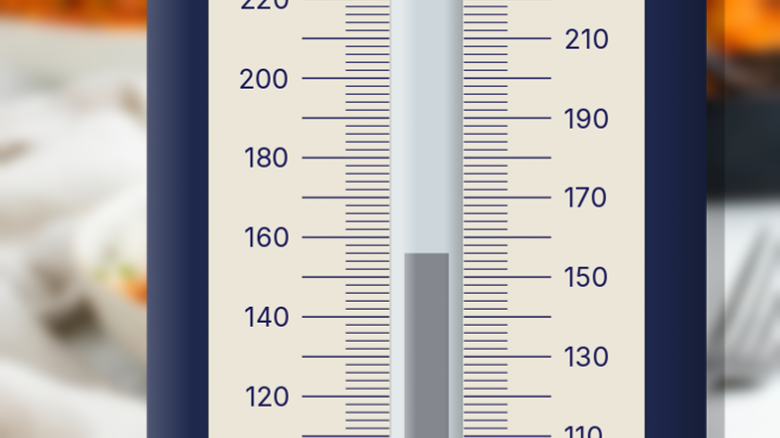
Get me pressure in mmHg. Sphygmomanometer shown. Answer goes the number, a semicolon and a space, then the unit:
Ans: 156; mmHg
